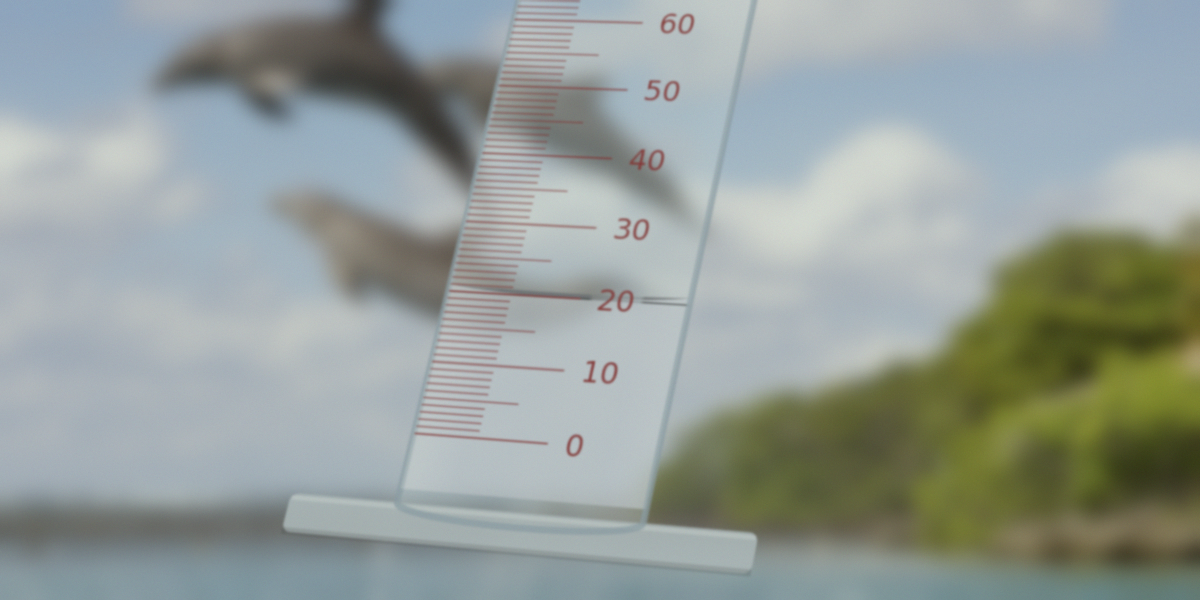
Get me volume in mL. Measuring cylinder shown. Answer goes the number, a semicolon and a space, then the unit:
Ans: 20; mL
